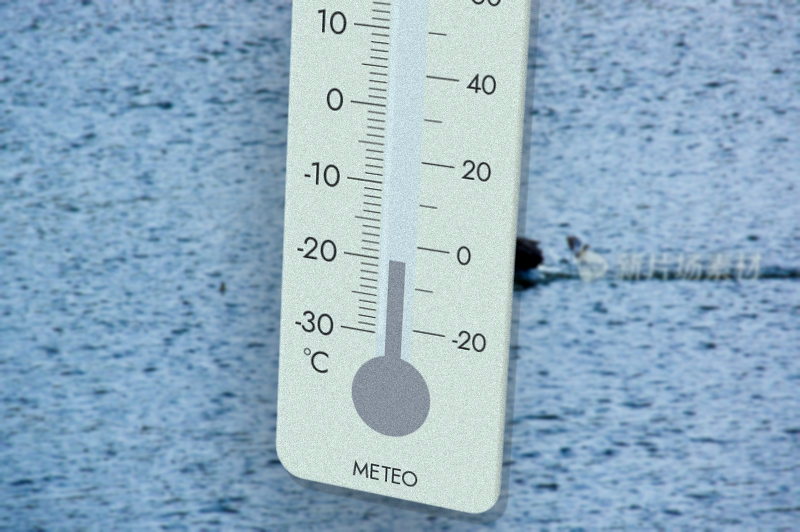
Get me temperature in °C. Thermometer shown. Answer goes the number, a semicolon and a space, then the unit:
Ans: -20; °C
